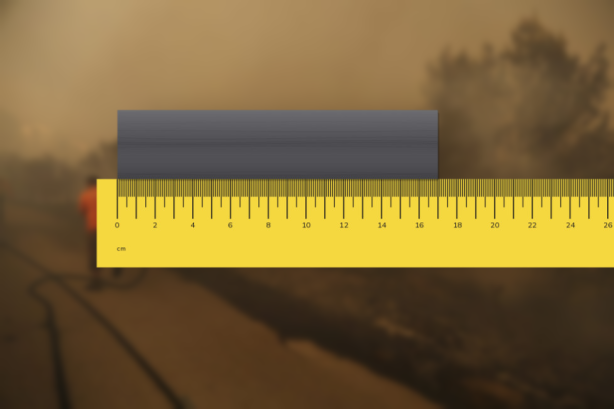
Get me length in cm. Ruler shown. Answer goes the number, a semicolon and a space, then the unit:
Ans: 17; cm
